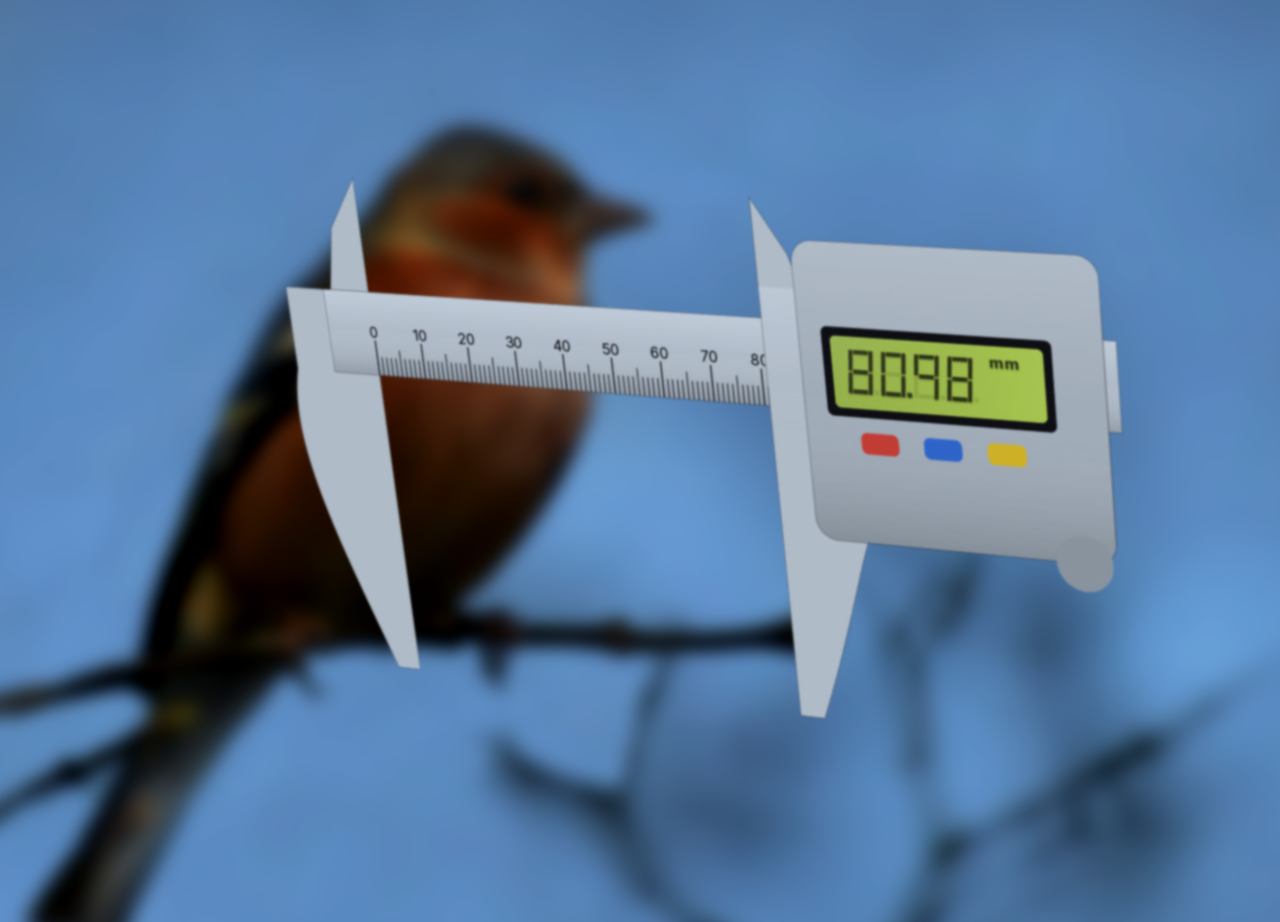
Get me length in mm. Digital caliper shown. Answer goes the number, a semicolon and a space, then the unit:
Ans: 80.98; mm
